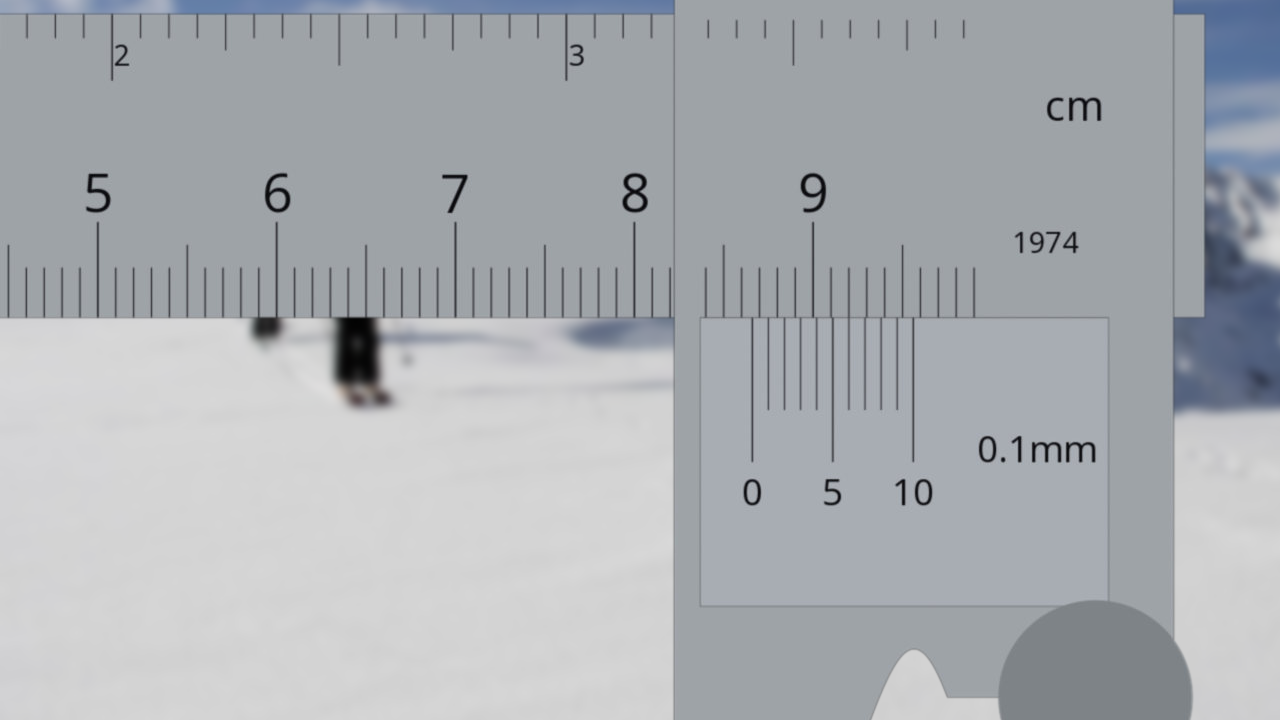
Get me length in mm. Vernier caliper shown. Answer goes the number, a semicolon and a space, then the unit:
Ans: 86.6; mm
